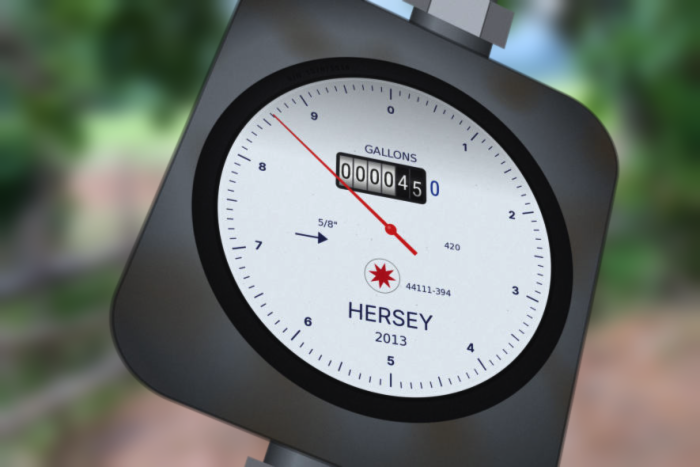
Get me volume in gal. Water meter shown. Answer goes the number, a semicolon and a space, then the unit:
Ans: 448.6; gal
